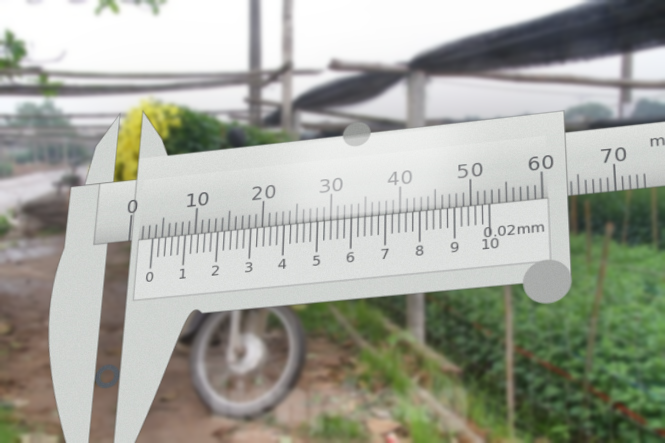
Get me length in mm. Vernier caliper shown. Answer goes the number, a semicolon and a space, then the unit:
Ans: 3.6; mm
